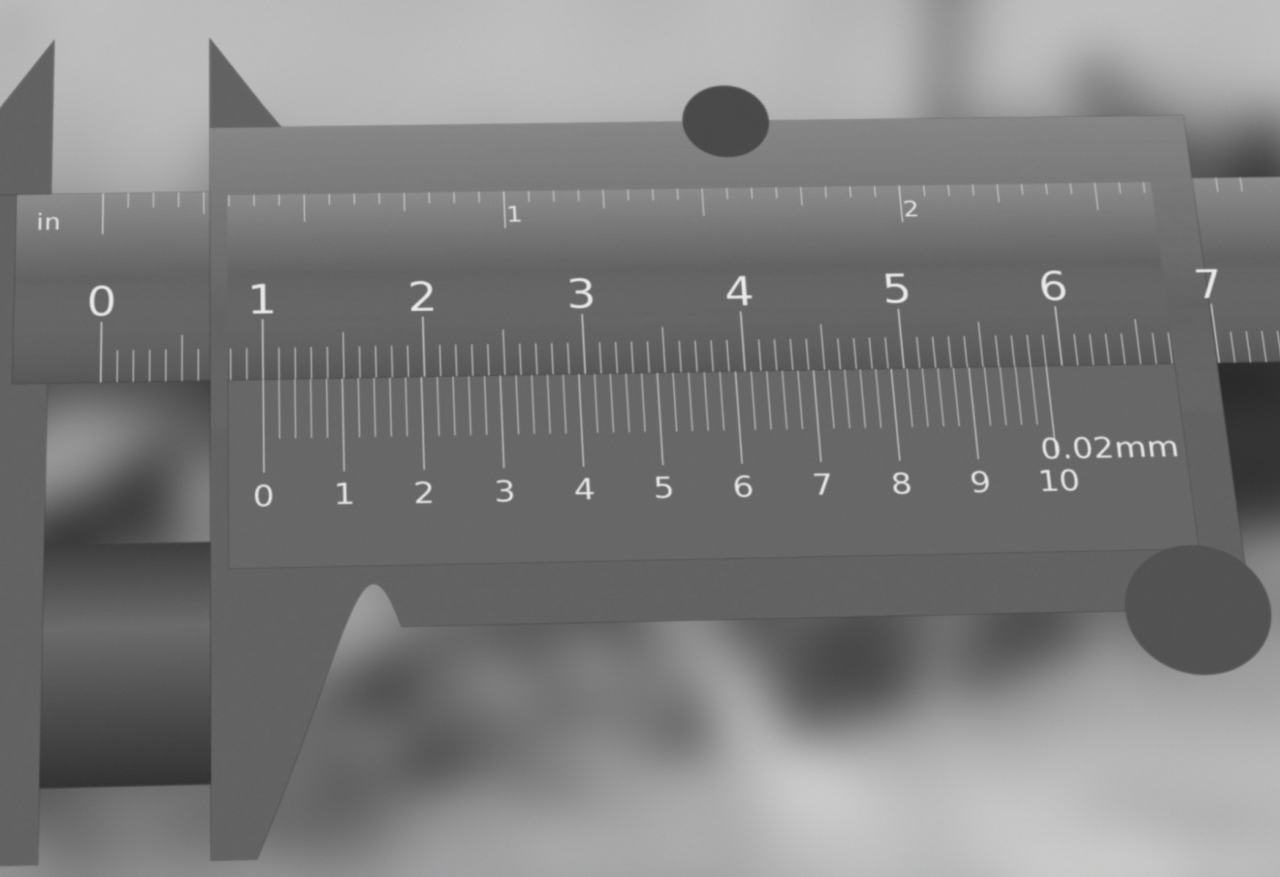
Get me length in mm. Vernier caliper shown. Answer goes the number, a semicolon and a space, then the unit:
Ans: 10.0; mm
